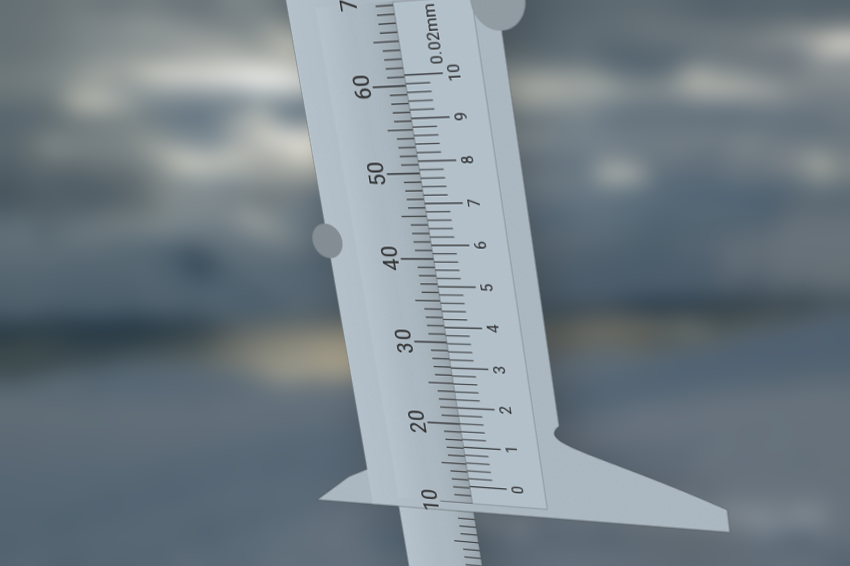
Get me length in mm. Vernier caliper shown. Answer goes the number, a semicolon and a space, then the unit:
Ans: 12.2; mm
